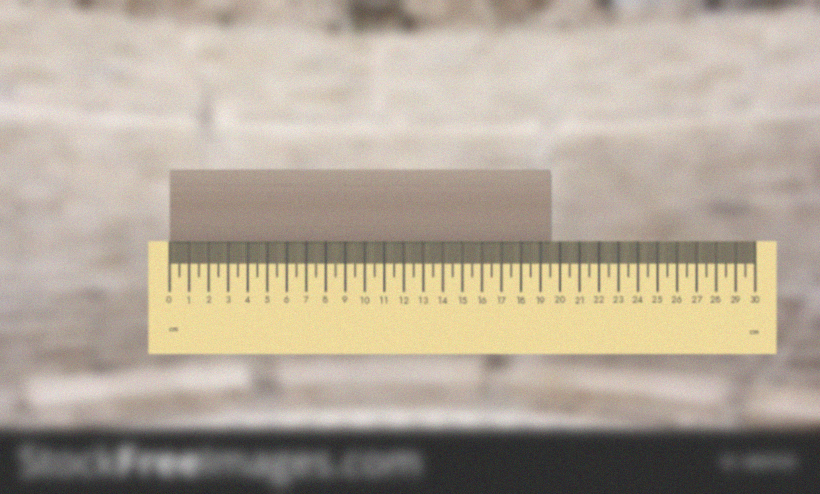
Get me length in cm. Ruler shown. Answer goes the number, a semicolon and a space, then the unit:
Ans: 19.5; cm
